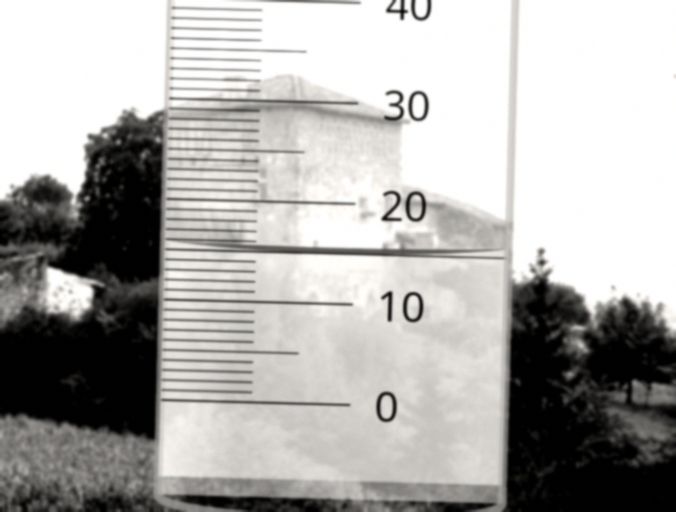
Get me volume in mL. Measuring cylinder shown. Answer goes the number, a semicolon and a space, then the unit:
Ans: 15; mL
